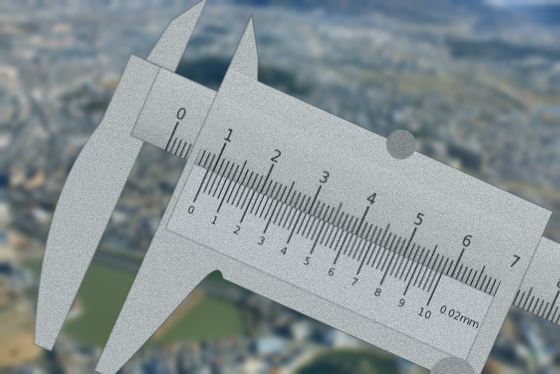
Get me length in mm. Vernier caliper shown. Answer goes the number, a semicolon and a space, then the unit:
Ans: 9.0; mm
